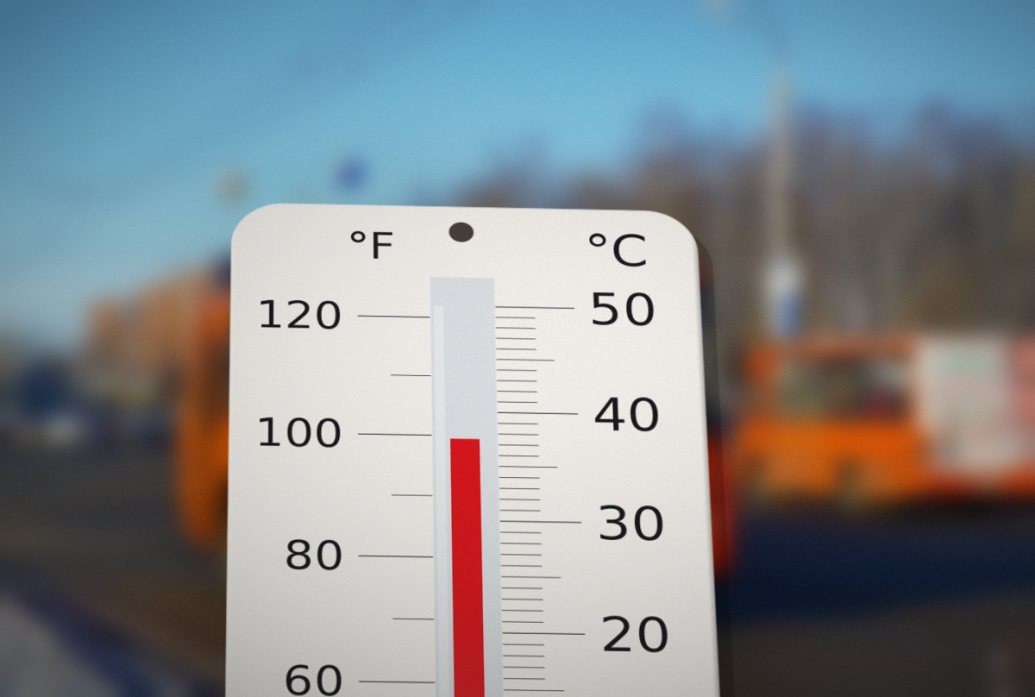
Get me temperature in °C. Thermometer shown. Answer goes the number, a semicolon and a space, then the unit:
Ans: 37.5; °C
